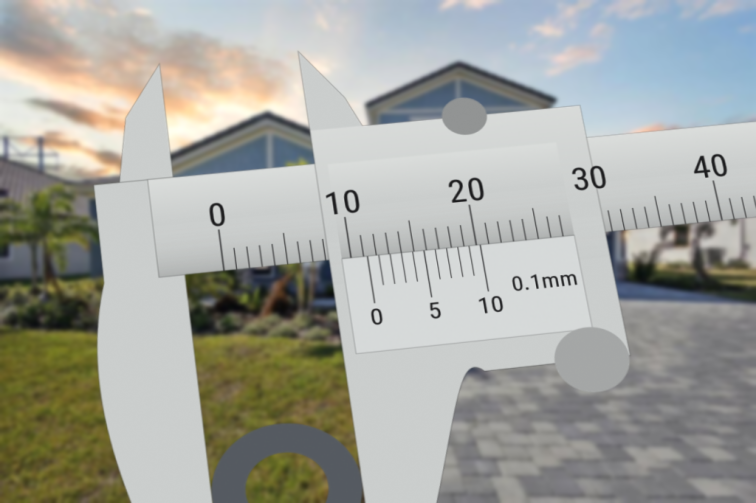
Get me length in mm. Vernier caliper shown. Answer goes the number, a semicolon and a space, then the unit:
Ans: 11.3; mm
